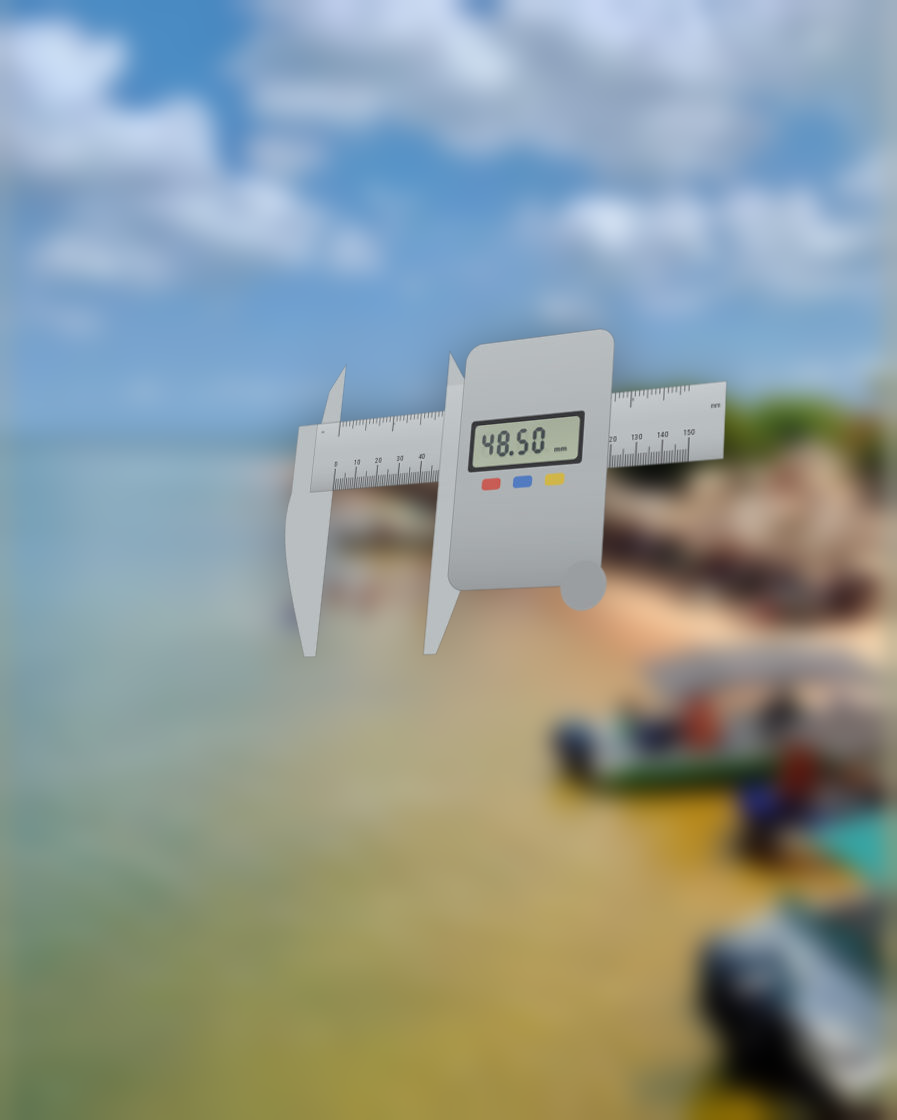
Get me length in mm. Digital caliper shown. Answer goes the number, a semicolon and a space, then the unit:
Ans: 48.50; mm
